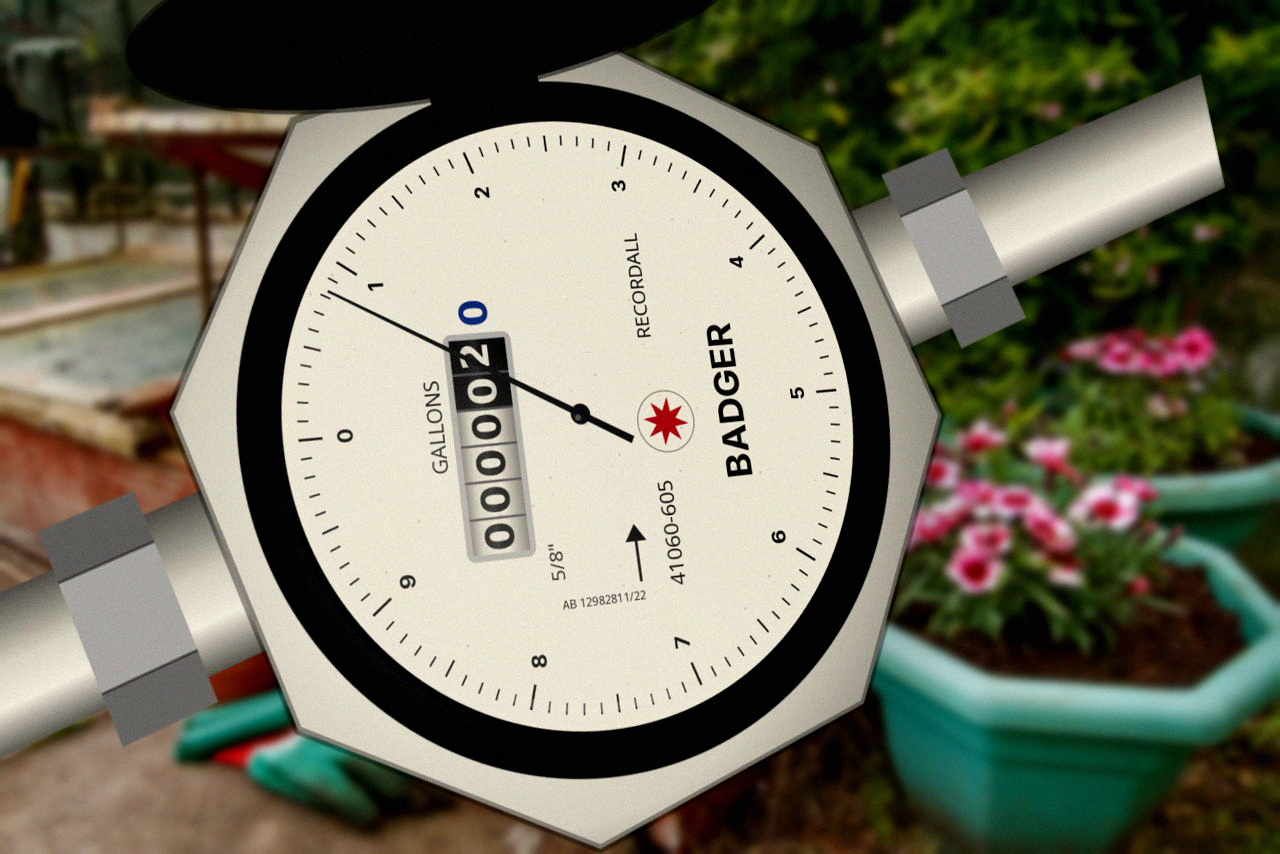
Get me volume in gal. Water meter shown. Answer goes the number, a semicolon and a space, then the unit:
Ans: 20.8; gal
